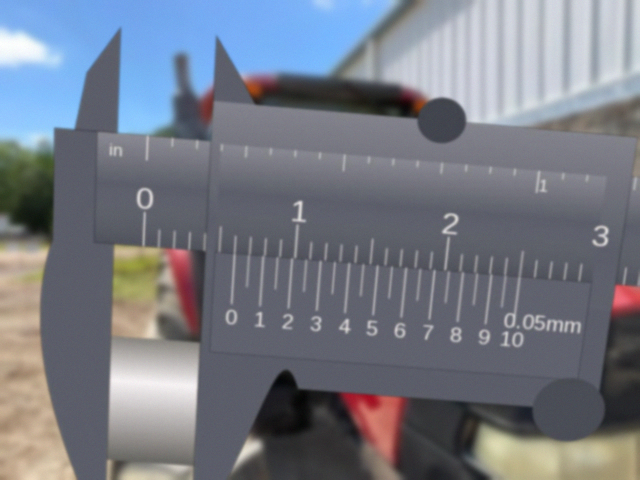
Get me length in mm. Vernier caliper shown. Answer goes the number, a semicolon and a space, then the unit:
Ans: 6.0; mm
